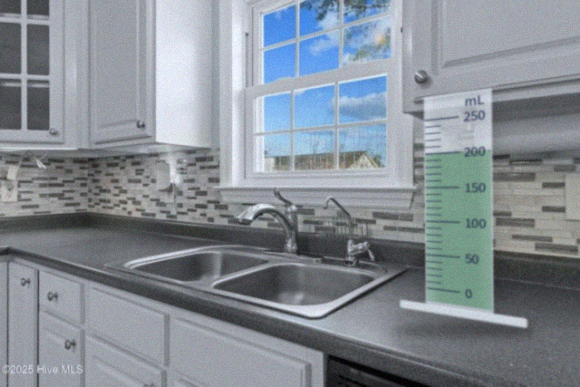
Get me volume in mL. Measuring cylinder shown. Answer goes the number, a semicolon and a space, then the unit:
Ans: 200; mL
